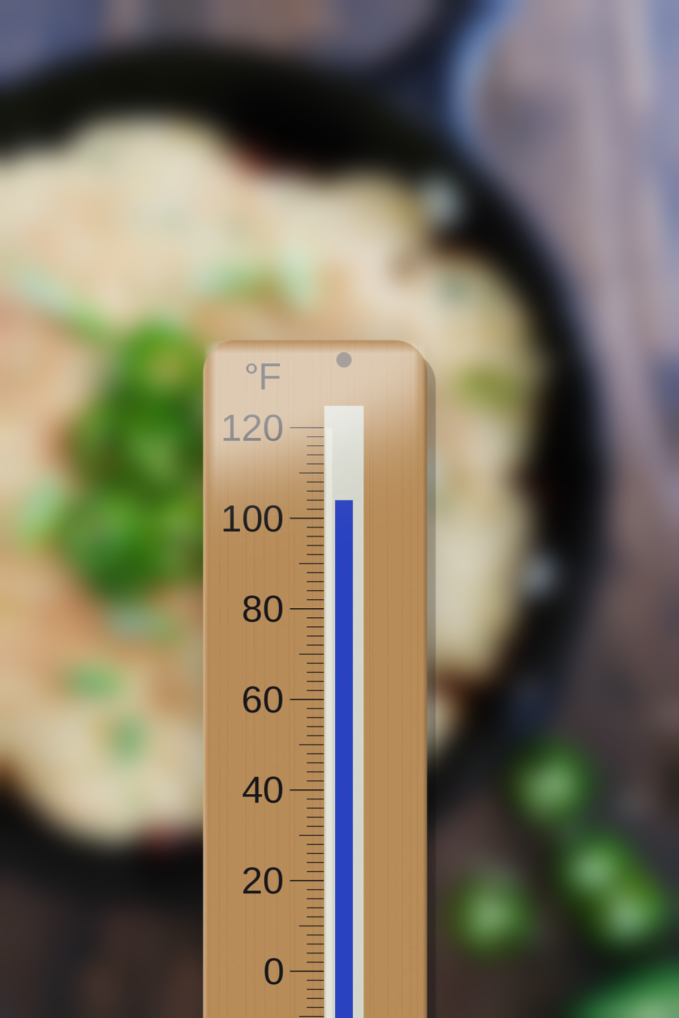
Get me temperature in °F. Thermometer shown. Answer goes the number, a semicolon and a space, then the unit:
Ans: 104; °F
